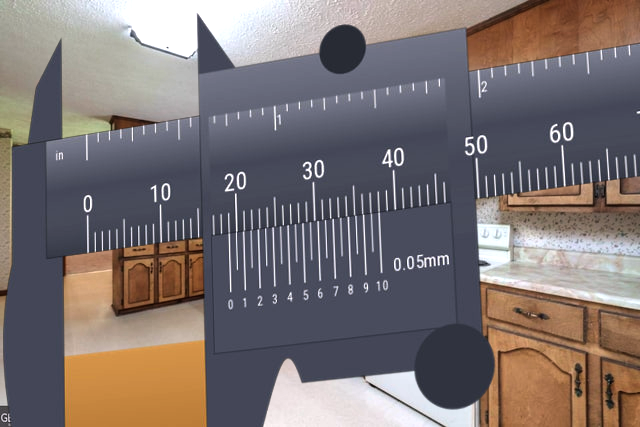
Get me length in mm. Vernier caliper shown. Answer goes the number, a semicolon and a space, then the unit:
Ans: 19.0; mm
